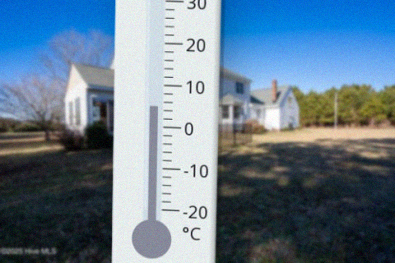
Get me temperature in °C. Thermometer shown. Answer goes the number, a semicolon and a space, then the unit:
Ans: 5; °C
